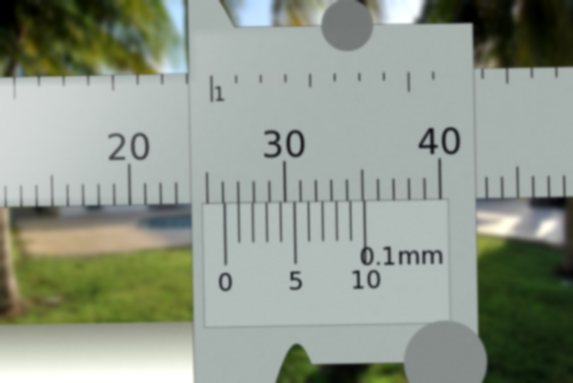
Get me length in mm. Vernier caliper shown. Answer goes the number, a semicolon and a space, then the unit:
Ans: 26.1; mm
